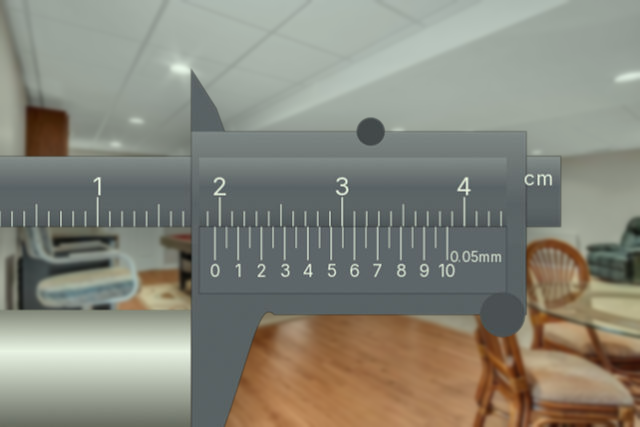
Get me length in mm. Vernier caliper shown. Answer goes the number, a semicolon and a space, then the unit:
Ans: 19.6; mm
